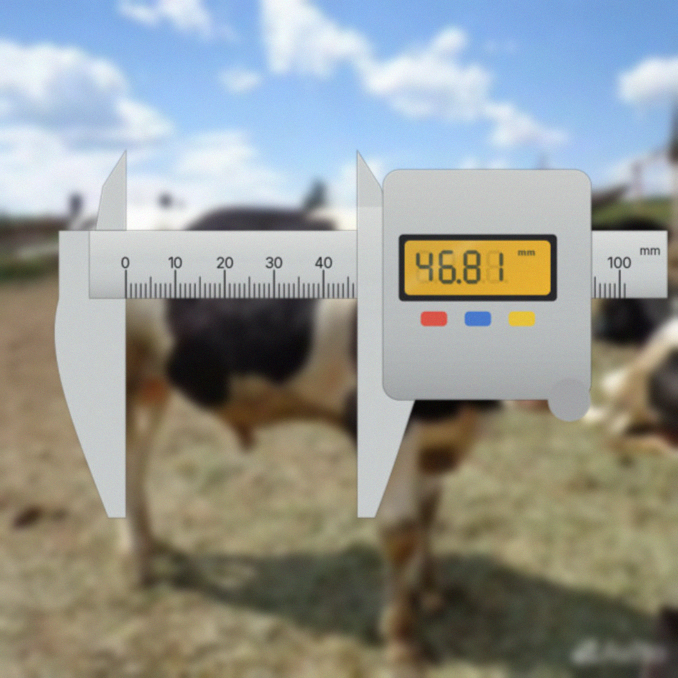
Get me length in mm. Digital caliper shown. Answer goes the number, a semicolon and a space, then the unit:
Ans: 46.81; mm
